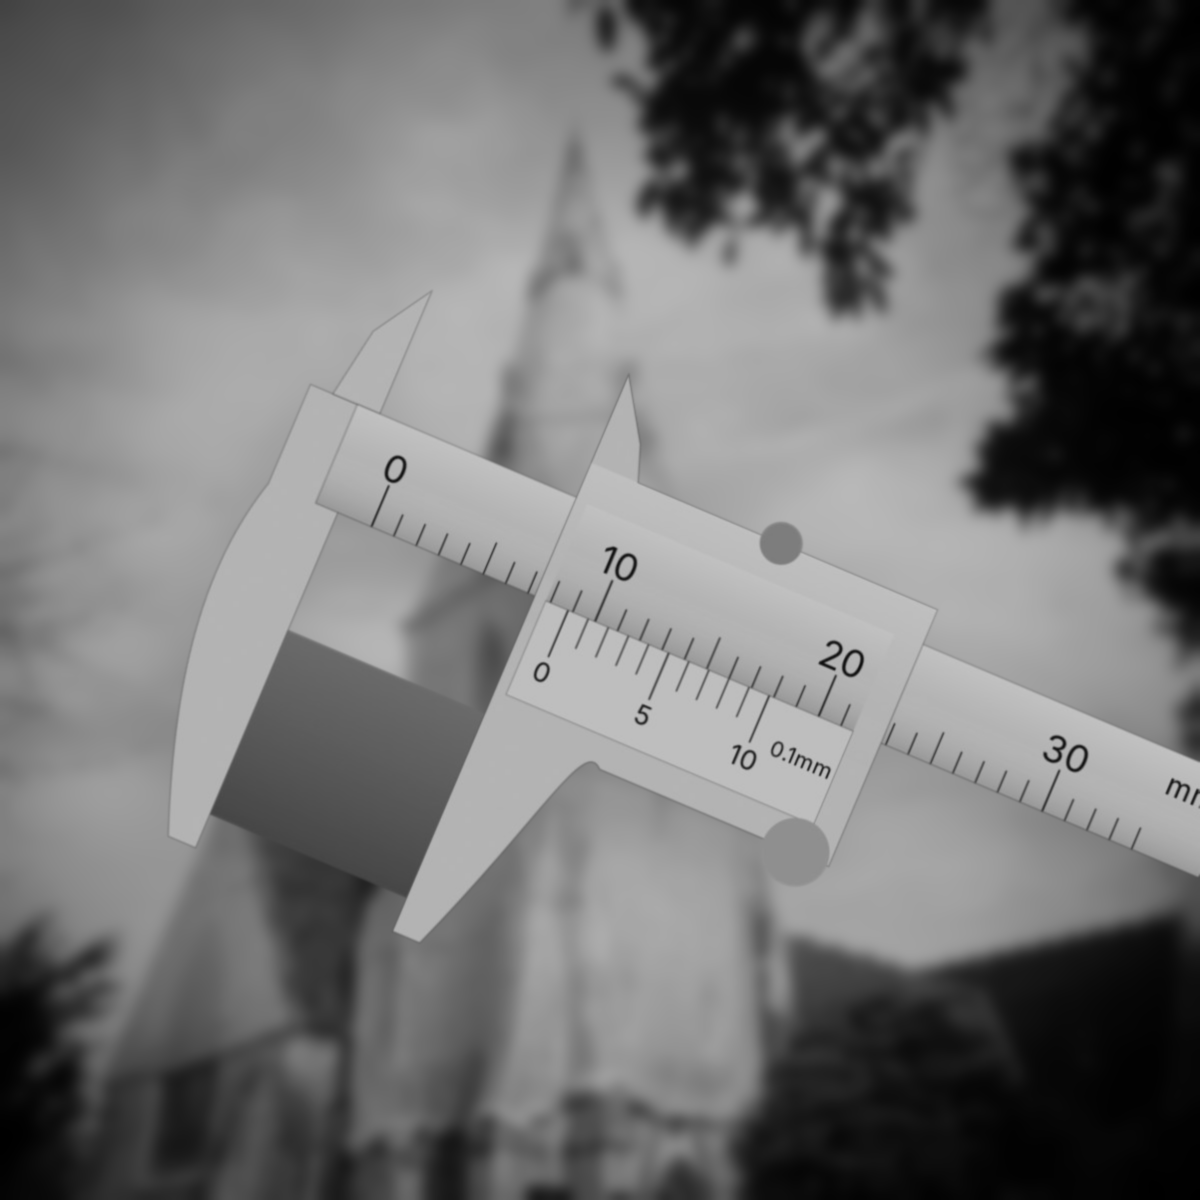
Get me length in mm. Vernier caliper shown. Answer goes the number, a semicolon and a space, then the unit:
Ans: 8.8; mm
